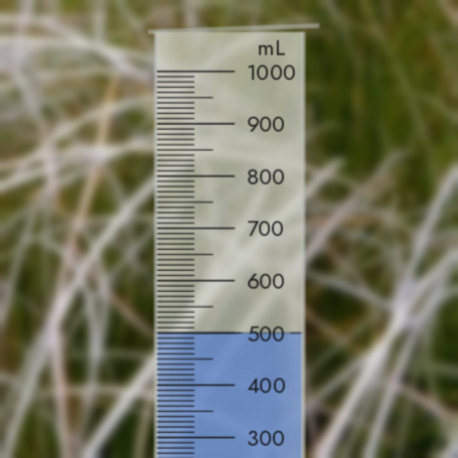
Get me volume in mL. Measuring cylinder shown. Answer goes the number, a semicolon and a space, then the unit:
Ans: 500; mL
